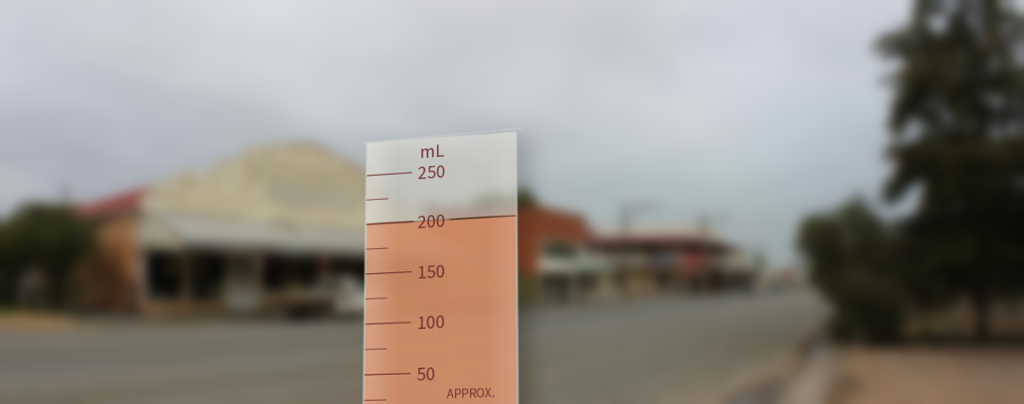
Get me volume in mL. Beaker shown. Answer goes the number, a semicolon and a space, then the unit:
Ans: 200; mL
